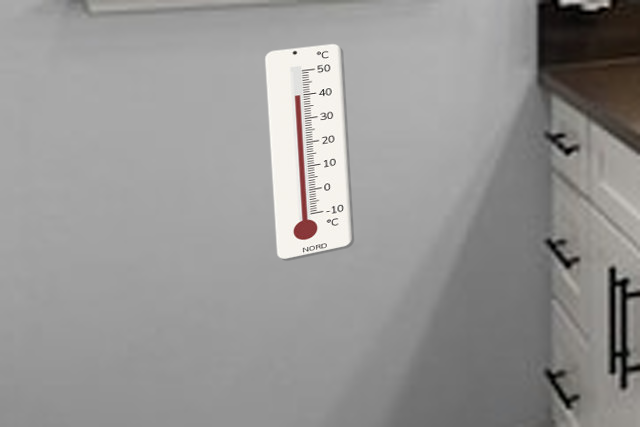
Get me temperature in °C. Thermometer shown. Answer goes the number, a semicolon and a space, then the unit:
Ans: 40; °C
